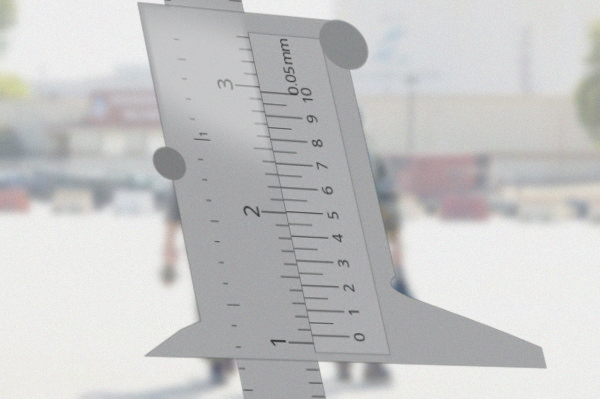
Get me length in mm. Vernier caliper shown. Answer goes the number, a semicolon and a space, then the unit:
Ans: 10.6; mm
